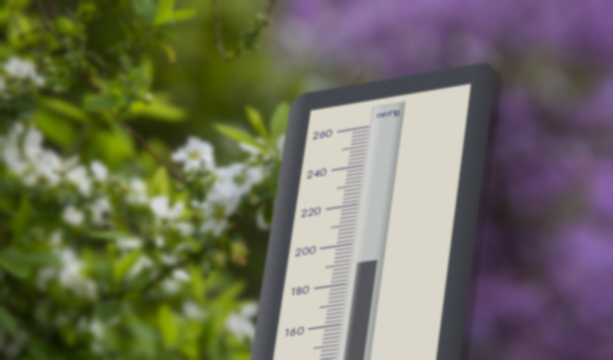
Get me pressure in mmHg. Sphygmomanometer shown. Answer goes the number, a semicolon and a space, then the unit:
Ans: 190; mmHg
